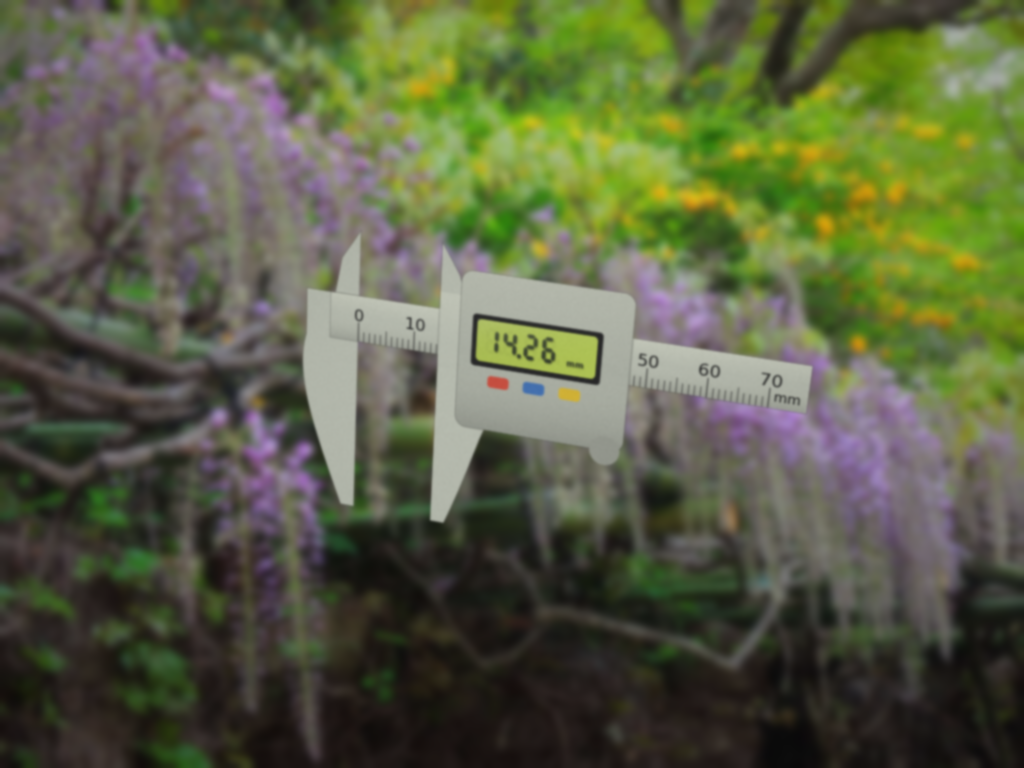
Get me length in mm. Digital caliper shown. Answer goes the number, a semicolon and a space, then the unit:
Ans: 14.26; mm
